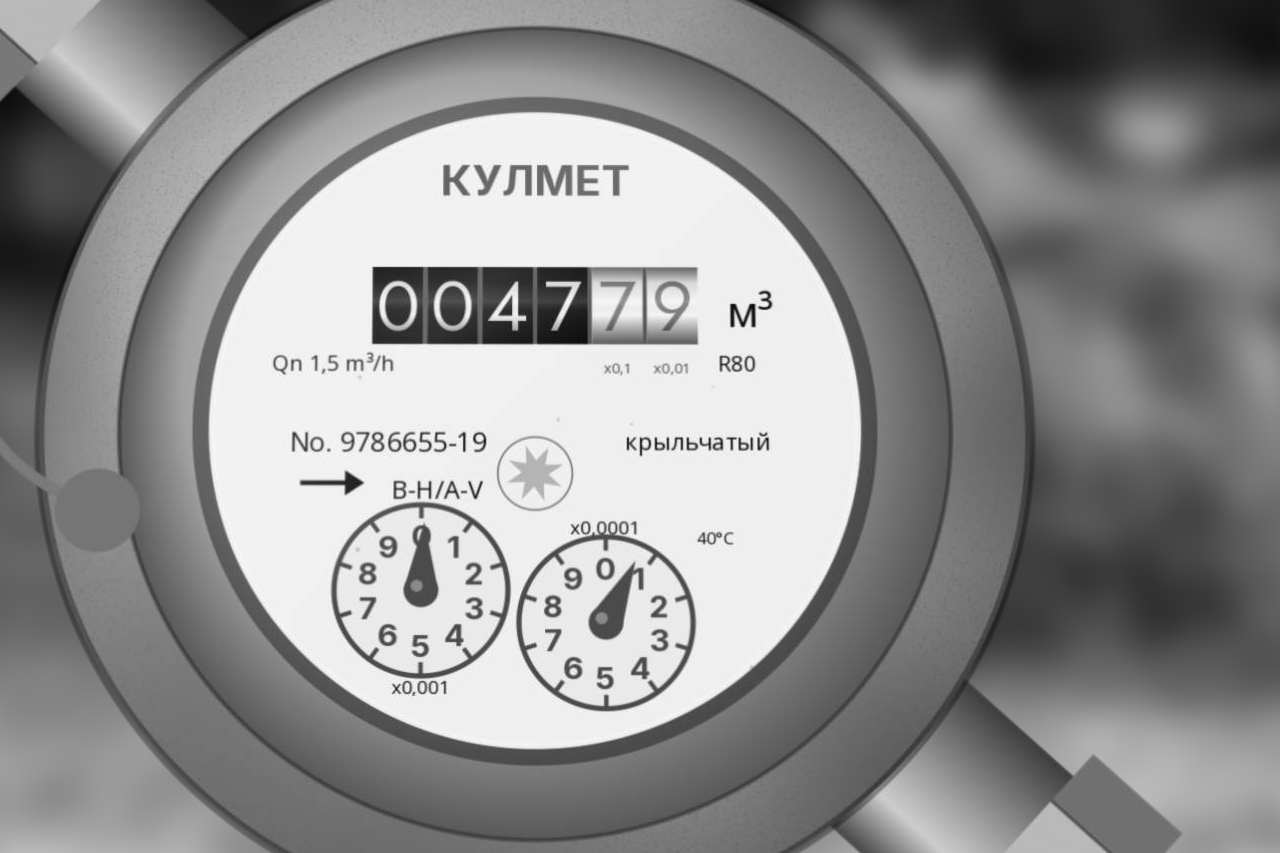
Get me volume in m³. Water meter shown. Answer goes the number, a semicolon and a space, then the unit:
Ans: 47.7900; m³
